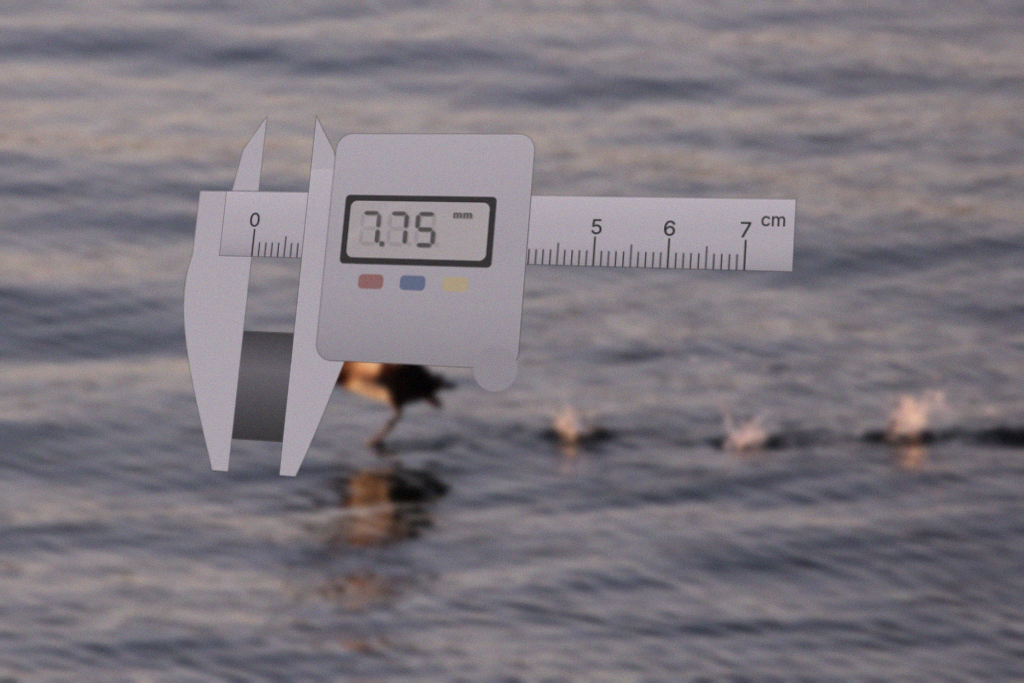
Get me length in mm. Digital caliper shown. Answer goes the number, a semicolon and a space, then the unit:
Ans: 7.75; mm
